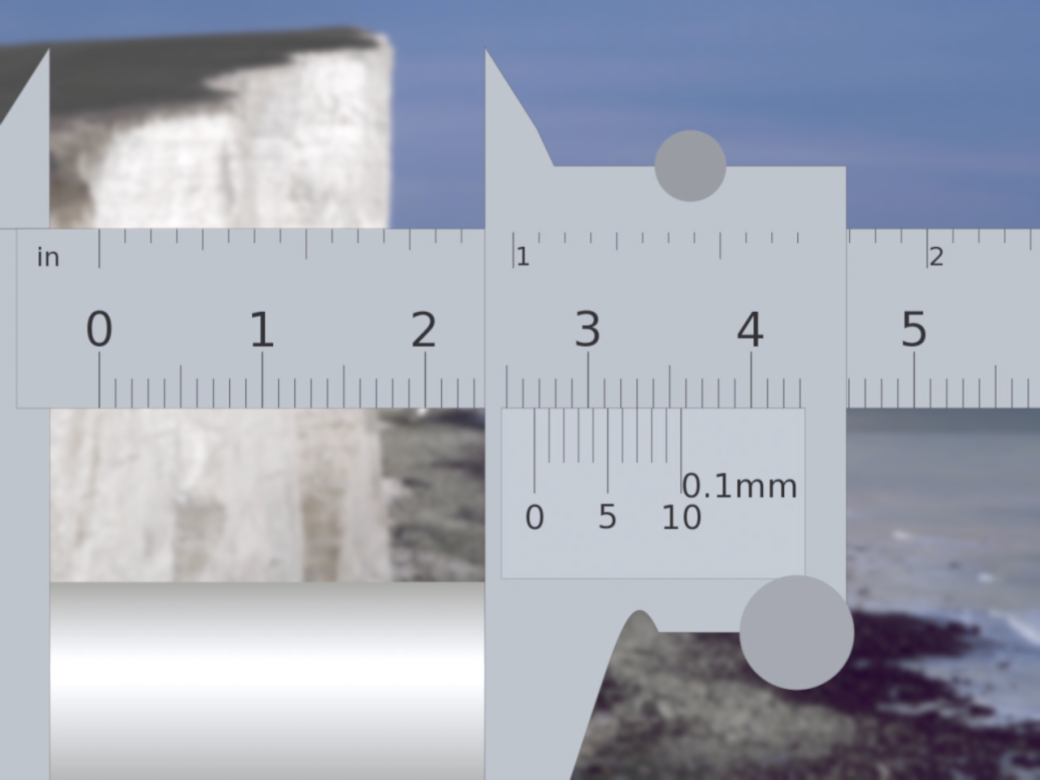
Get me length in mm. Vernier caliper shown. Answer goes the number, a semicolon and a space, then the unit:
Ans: 26.7; mm
